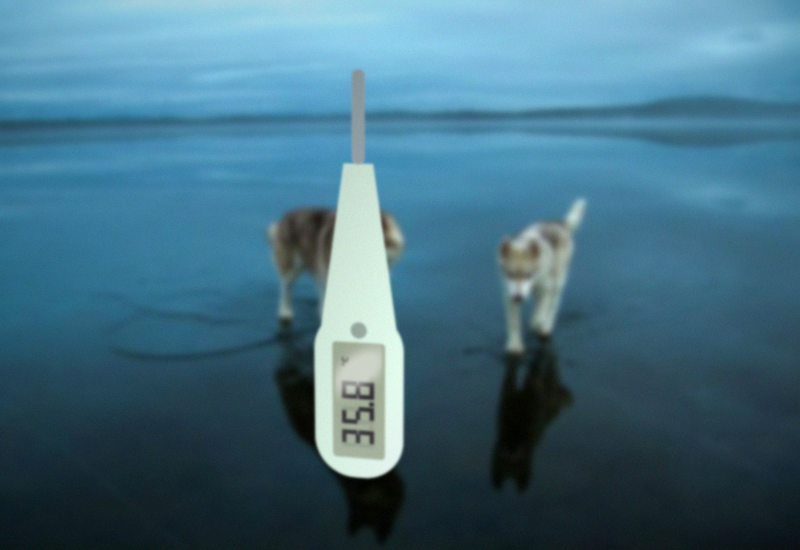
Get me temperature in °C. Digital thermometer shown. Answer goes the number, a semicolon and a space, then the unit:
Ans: 35.8; °C
